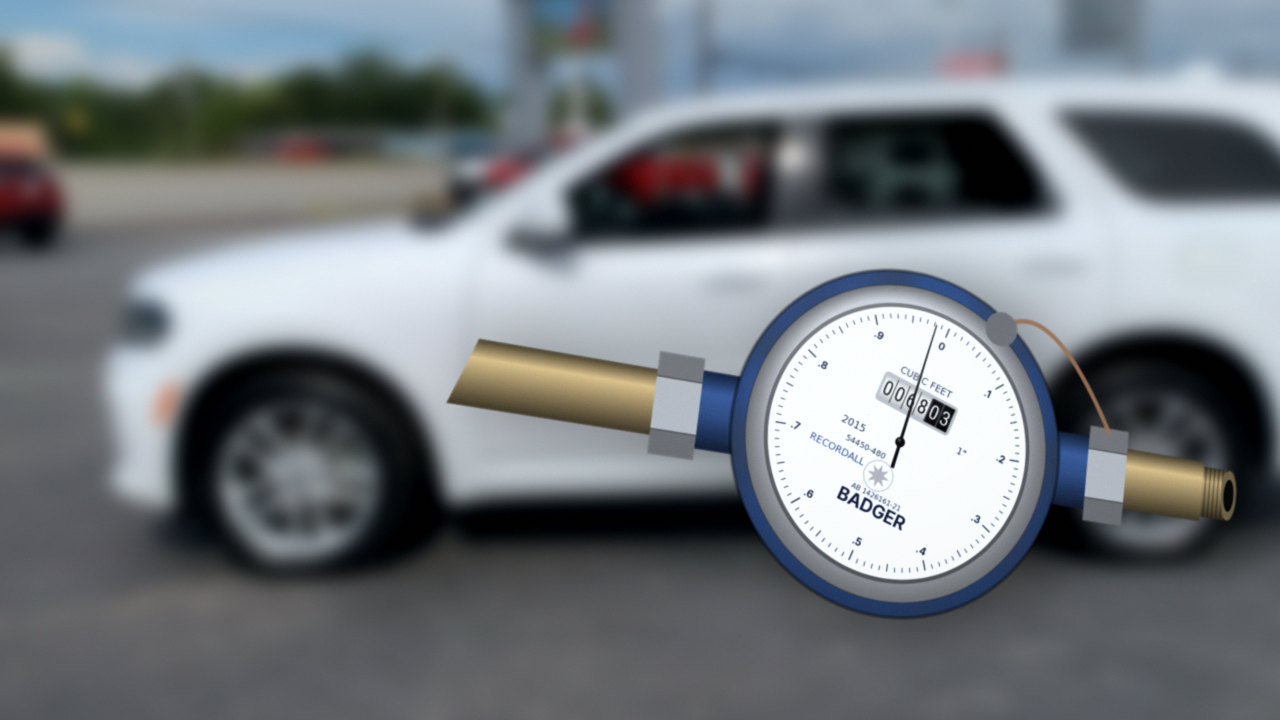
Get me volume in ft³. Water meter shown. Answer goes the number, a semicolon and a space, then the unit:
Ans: 6802.98; ft³
